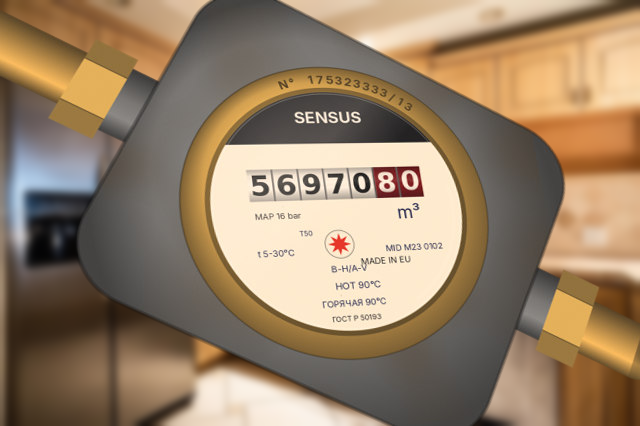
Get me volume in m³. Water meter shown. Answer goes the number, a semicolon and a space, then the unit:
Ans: 56970.80; m³
